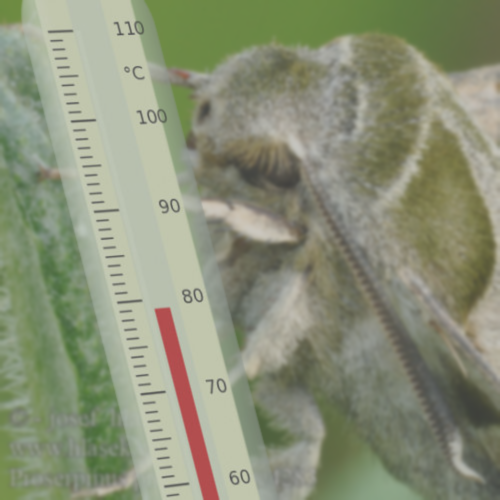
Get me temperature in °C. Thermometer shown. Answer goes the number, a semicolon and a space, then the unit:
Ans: 79; °C
